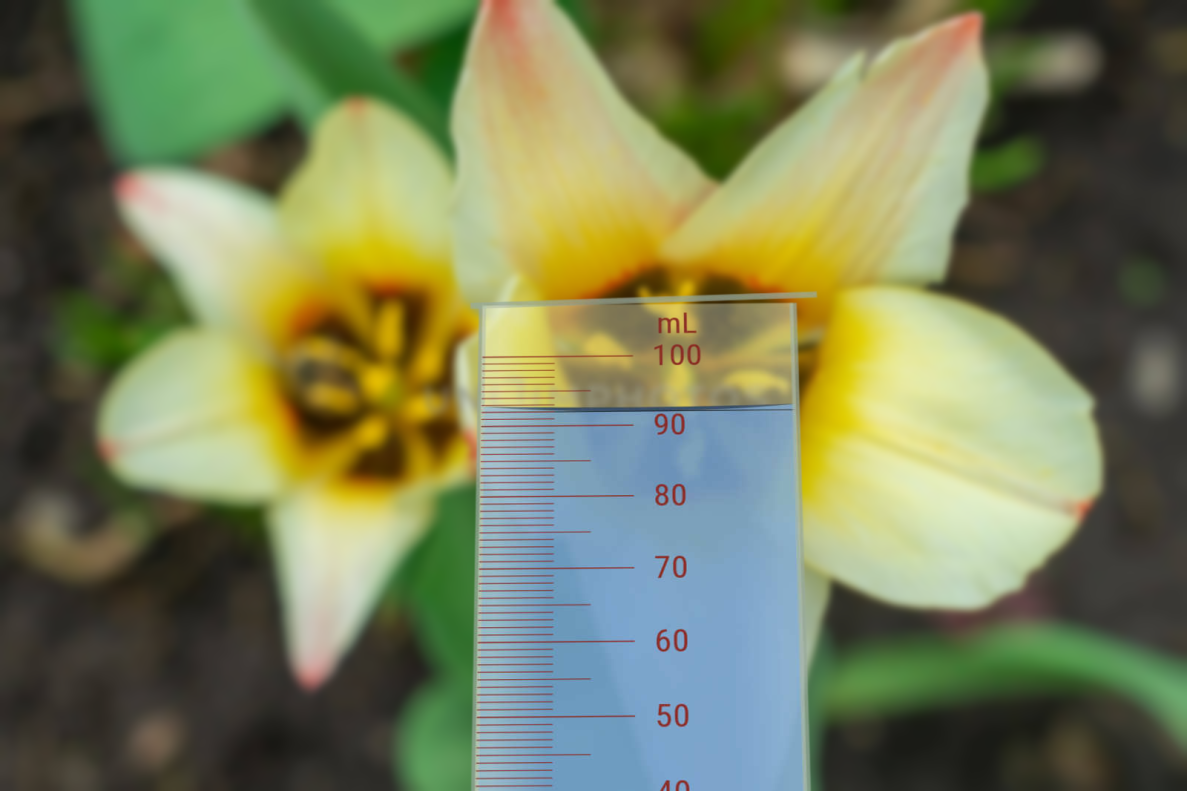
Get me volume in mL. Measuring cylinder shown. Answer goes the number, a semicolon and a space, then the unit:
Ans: 92; mL
